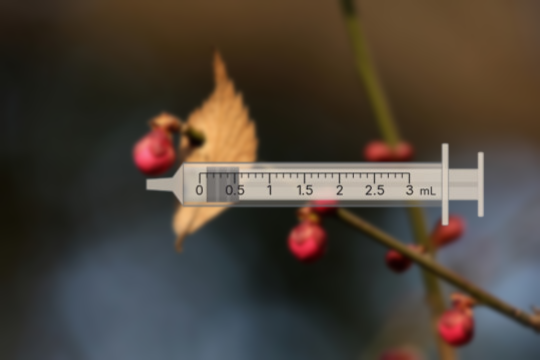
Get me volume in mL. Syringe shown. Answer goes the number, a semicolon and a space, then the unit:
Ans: 0.1; mL
